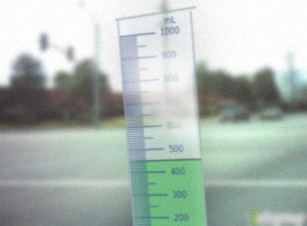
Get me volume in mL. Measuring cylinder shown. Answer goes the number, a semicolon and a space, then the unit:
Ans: 450; mL
